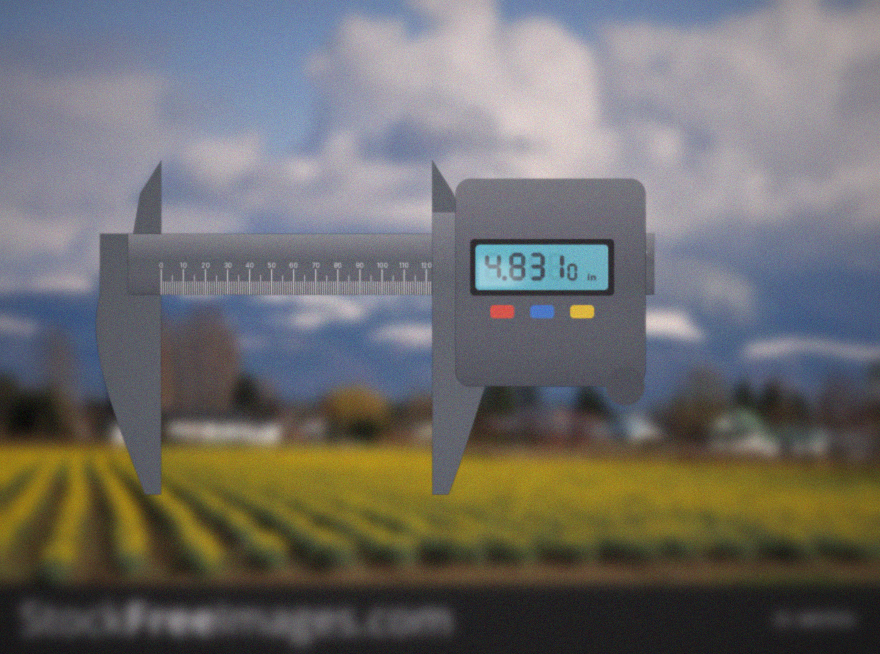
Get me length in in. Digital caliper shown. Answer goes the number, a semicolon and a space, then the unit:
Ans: 4.8310; in
